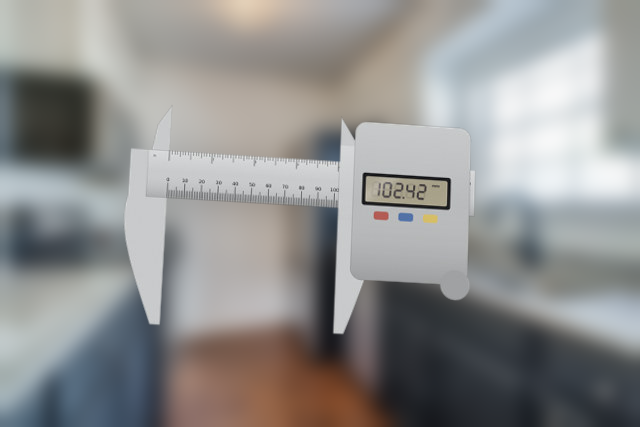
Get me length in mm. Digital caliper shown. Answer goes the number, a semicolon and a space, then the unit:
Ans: 102.42; mm
